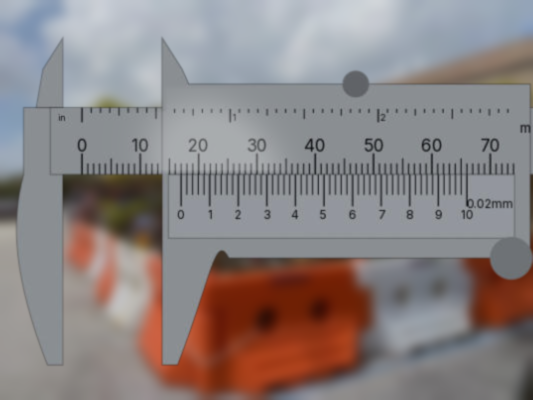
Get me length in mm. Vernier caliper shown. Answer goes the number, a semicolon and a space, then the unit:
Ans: 17.0; mm
